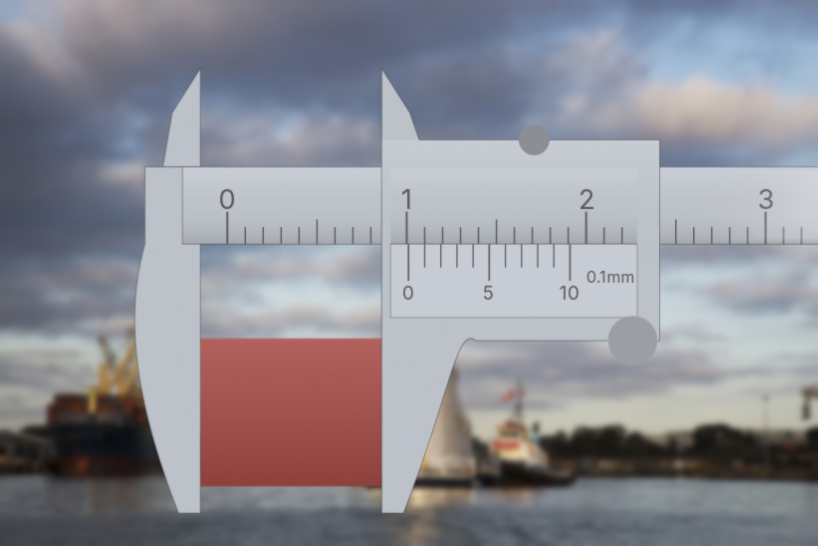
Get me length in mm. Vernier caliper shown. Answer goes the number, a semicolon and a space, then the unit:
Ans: 10.1; mm
